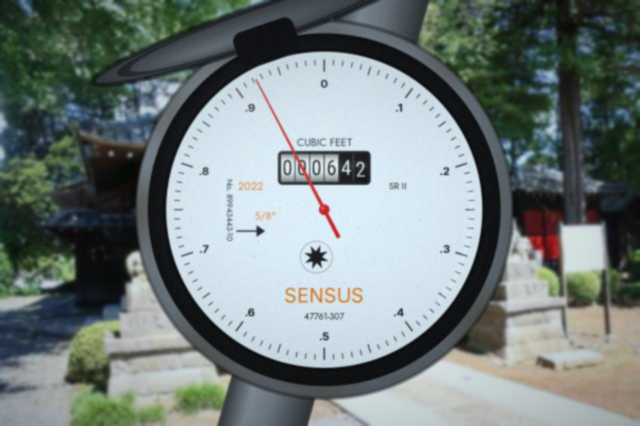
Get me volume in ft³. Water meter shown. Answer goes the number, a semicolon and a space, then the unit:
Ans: 641.92; ft³
